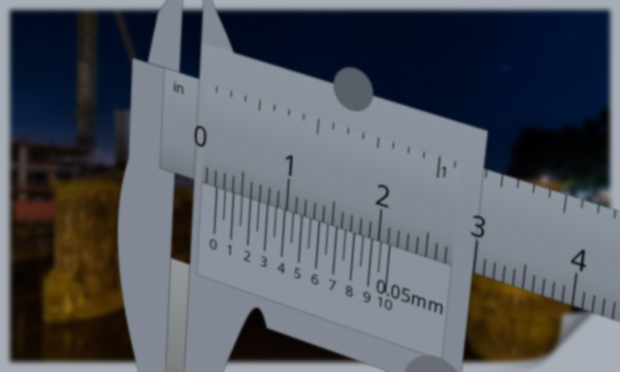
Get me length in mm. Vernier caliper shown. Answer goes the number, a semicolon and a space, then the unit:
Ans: 2.2; mm
